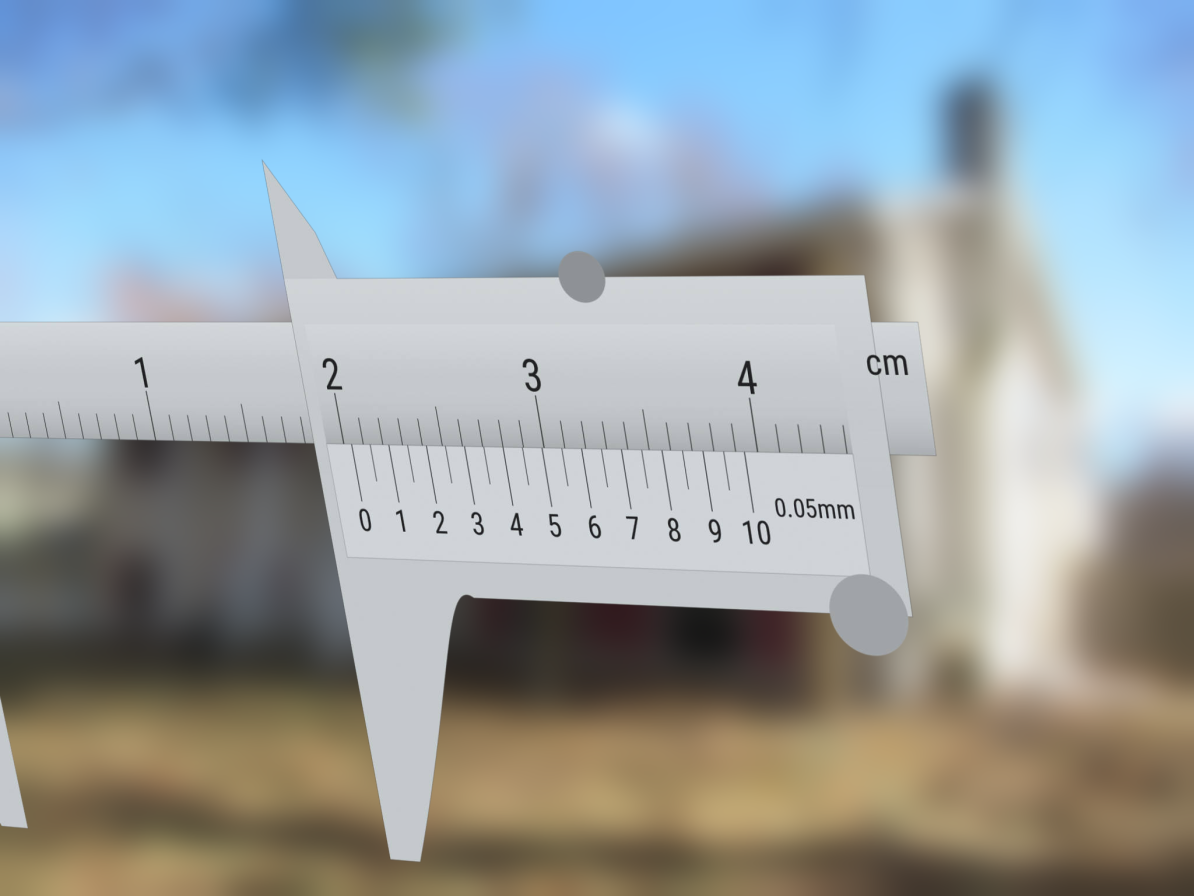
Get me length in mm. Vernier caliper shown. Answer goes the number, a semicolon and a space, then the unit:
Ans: 20.4; mm
